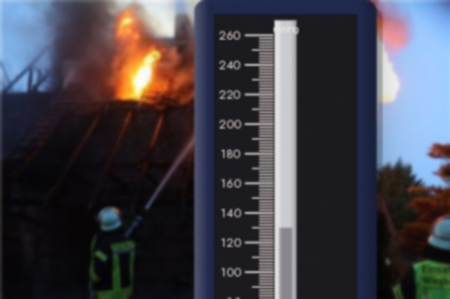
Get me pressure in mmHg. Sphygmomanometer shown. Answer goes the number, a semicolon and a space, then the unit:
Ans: 130; mmHg
